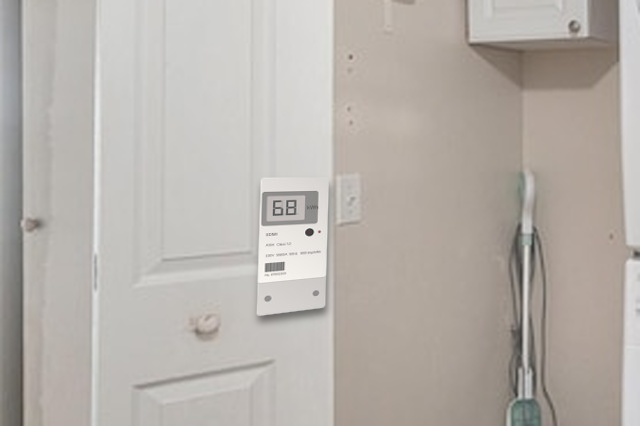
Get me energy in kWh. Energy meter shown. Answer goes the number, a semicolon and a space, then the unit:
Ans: 68; kWh
